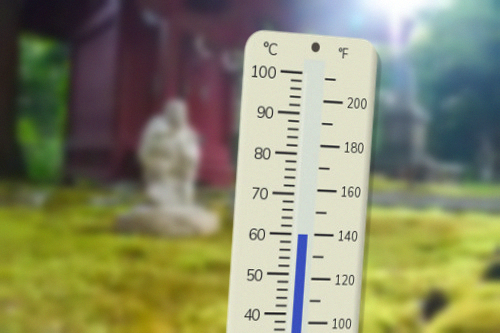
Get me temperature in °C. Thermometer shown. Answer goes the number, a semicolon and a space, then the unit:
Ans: 60; °C
